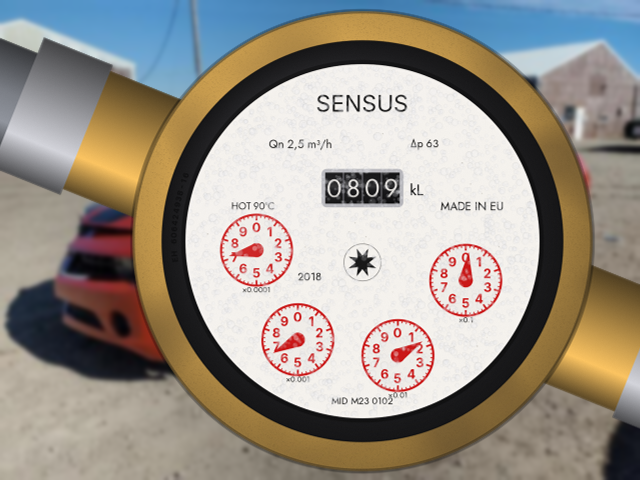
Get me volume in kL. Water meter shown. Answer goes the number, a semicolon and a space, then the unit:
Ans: 809.0167; kL
